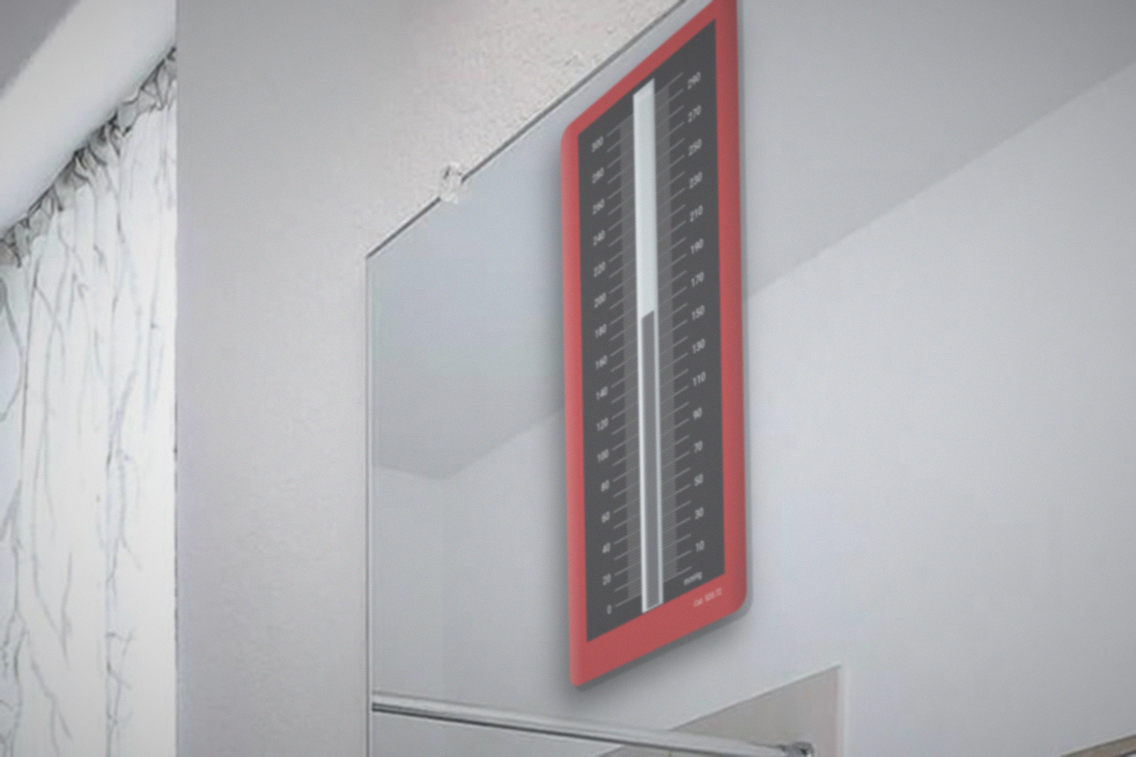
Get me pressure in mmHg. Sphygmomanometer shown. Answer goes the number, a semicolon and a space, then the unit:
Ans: 170; mmHg
